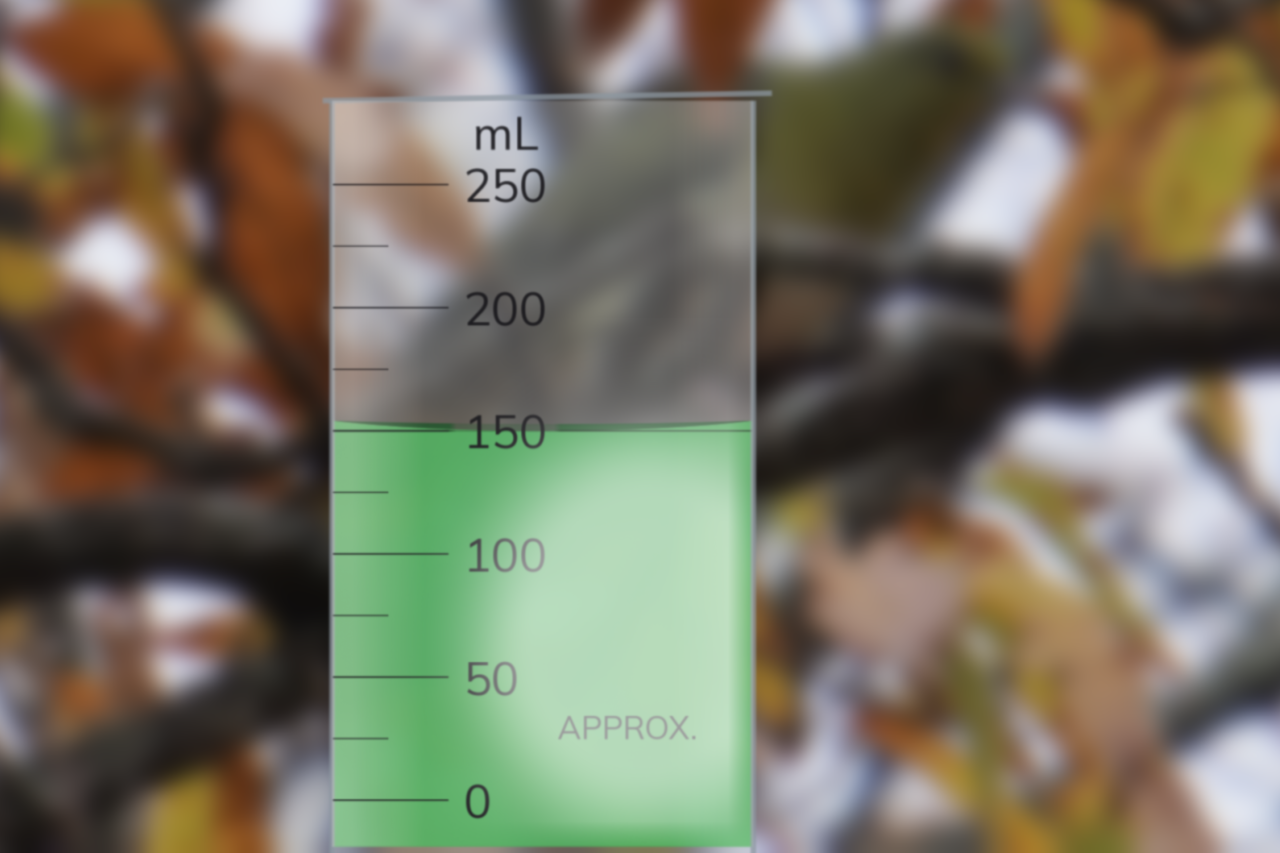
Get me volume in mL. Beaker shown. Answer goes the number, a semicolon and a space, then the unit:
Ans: 150; mL
